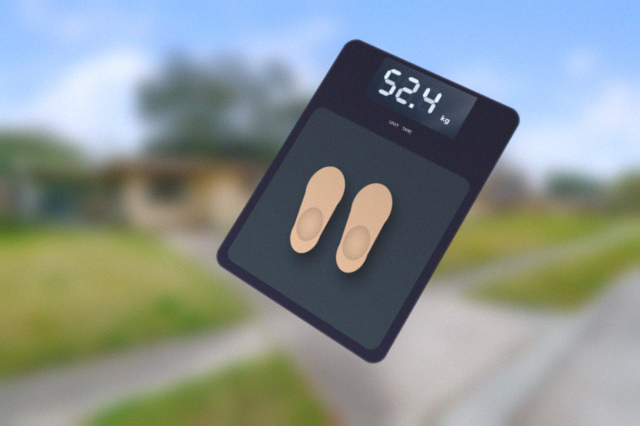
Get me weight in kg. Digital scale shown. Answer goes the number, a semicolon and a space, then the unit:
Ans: 52.4; kg
